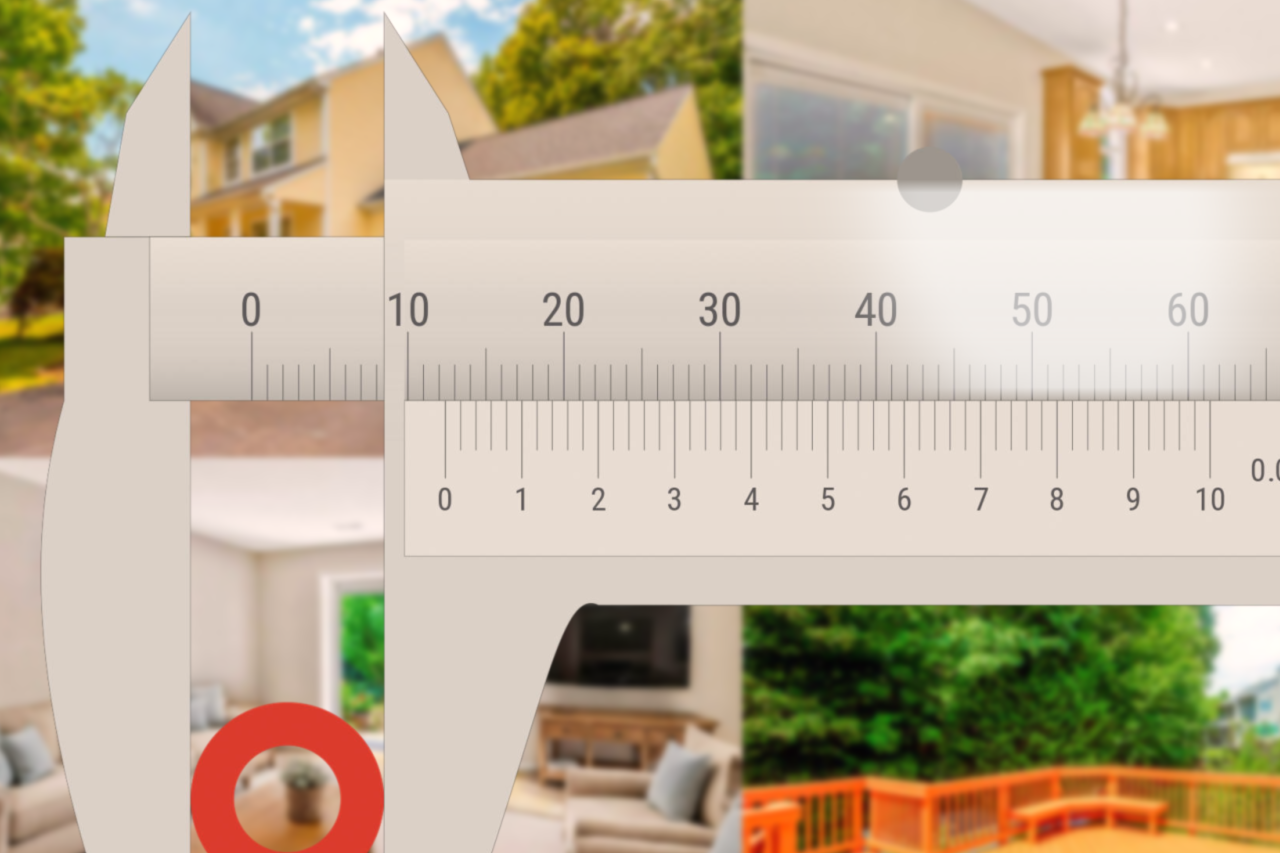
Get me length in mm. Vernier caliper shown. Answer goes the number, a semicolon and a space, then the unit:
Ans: 12.4; mm
